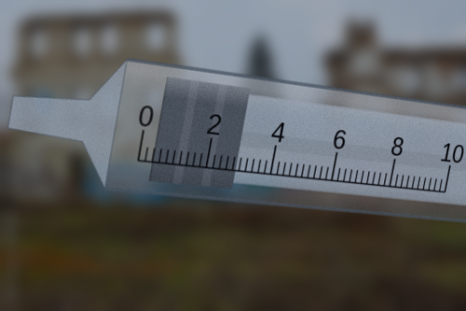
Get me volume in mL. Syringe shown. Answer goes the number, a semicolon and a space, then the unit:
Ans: 0.4; mL
